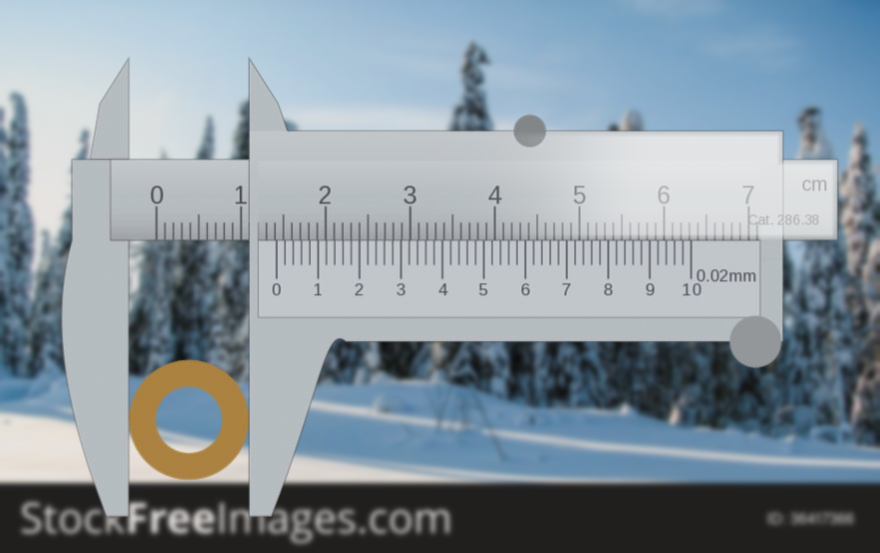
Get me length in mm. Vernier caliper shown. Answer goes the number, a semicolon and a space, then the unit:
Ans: 14.2; mm
